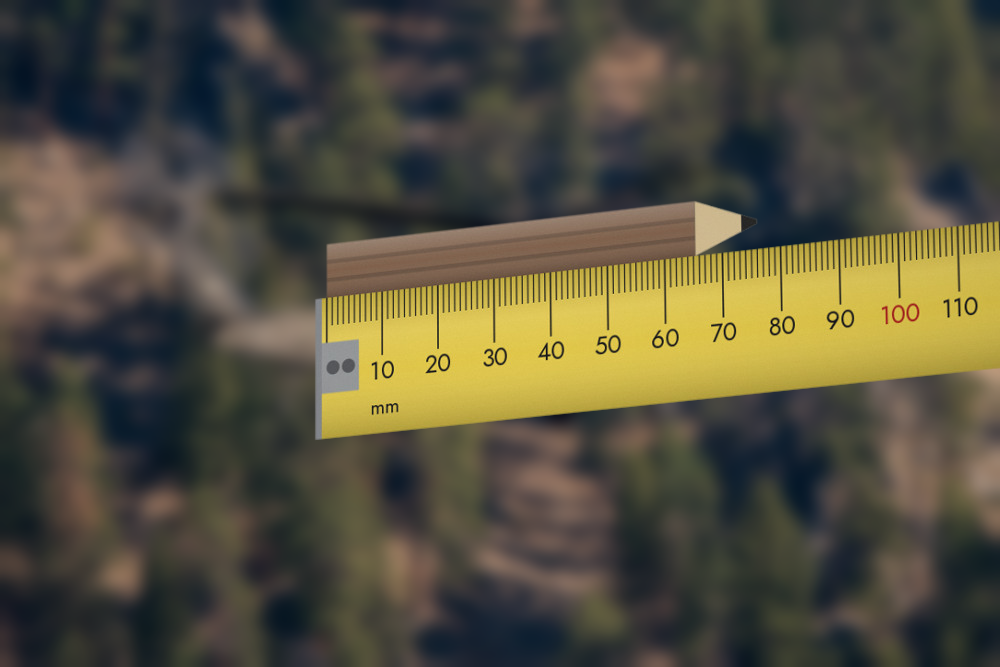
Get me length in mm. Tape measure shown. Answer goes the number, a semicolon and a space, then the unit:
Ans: 76; mm
